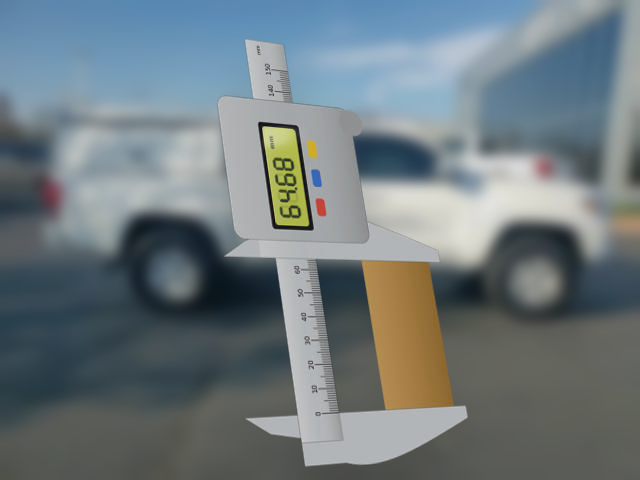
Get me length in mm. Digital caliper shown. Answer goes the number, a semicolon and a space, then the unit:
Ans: 64.68; mm
